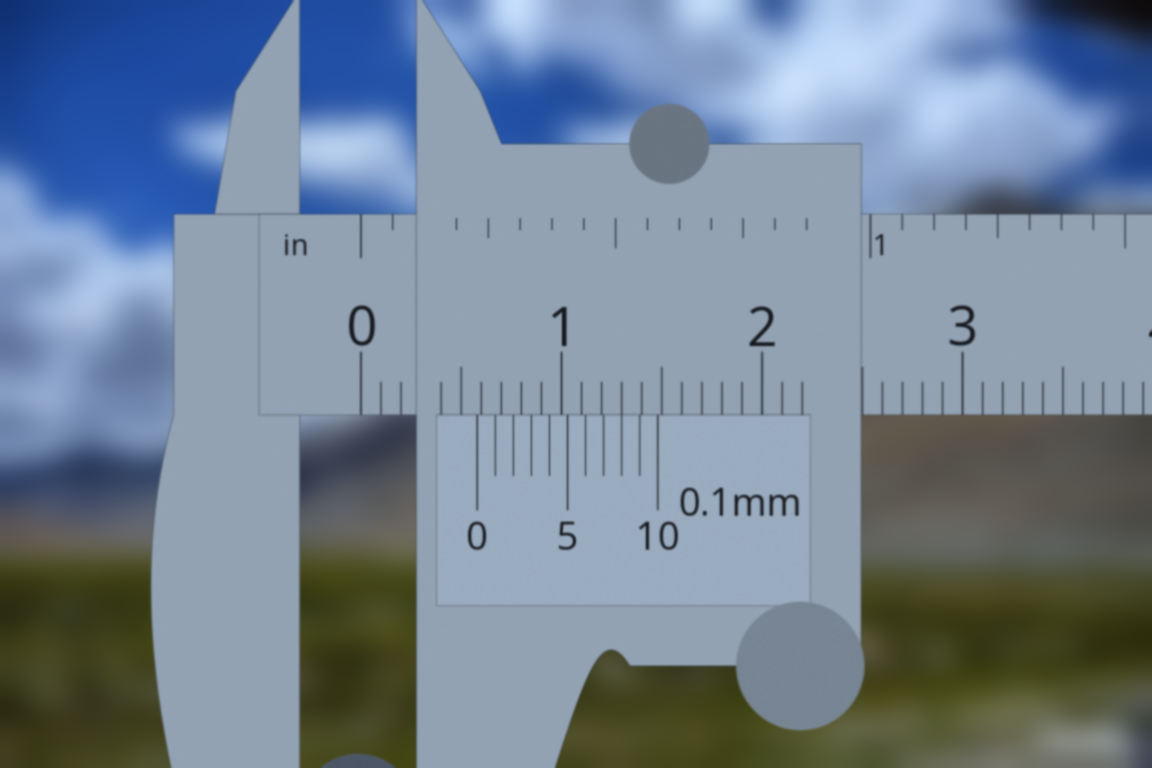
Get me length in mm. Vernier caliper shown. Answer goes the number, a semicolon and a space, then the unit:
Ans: 5.8; mm
